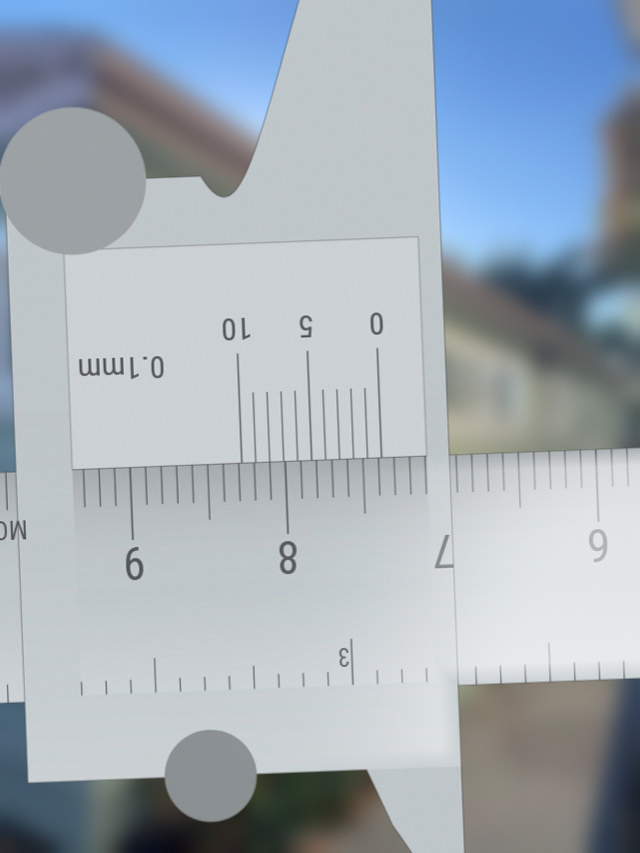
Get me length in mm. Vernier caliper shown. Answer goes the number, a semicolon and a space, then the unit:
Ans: 73.8; mm
